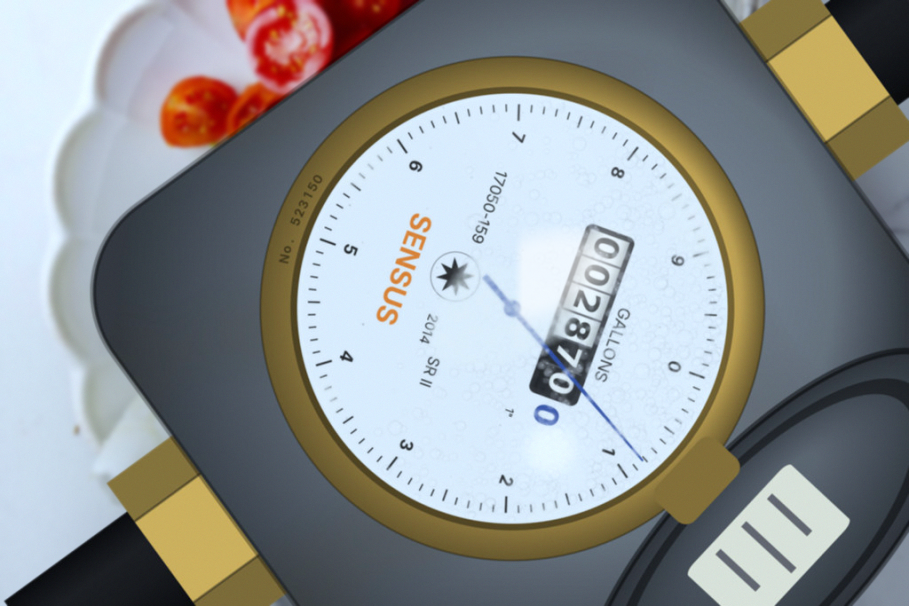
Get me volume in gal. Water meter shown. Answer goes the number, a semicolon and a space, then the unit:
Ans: 28700.8; gal
